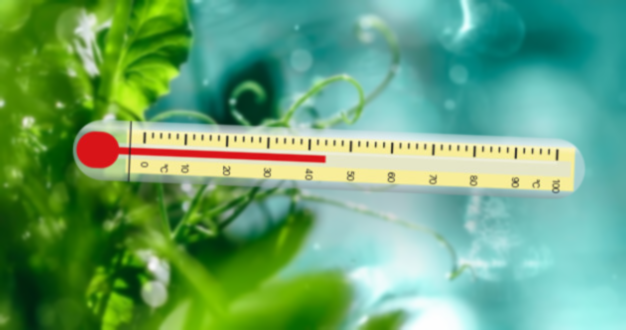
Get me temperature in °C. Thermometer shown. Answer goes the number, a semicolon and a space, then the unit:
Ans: 44; °C
